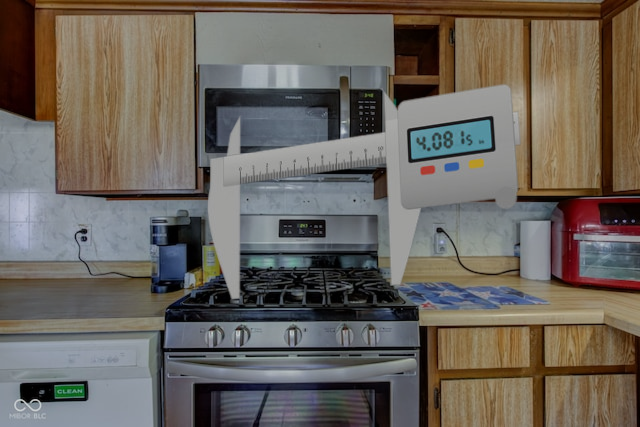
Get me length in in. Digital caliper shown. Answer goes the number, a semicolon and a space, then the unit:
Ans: 4.0815; in
